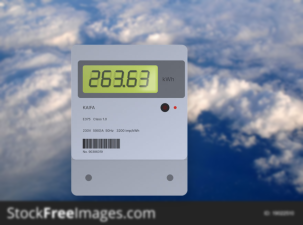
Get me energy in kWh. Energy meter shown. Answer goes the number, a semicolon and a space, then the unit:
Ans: 263.63; kWh
